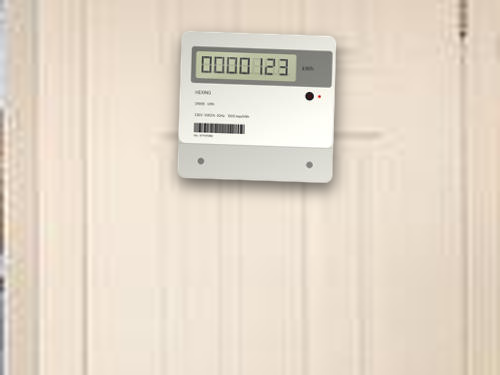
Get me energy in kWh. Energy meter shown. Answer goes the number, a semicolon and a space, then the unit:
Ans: 123; kWh
